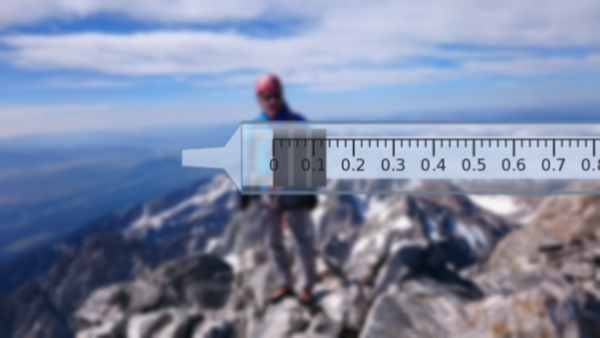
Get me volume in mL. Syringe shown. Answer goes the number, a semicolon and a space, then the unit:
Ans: 0; mL
